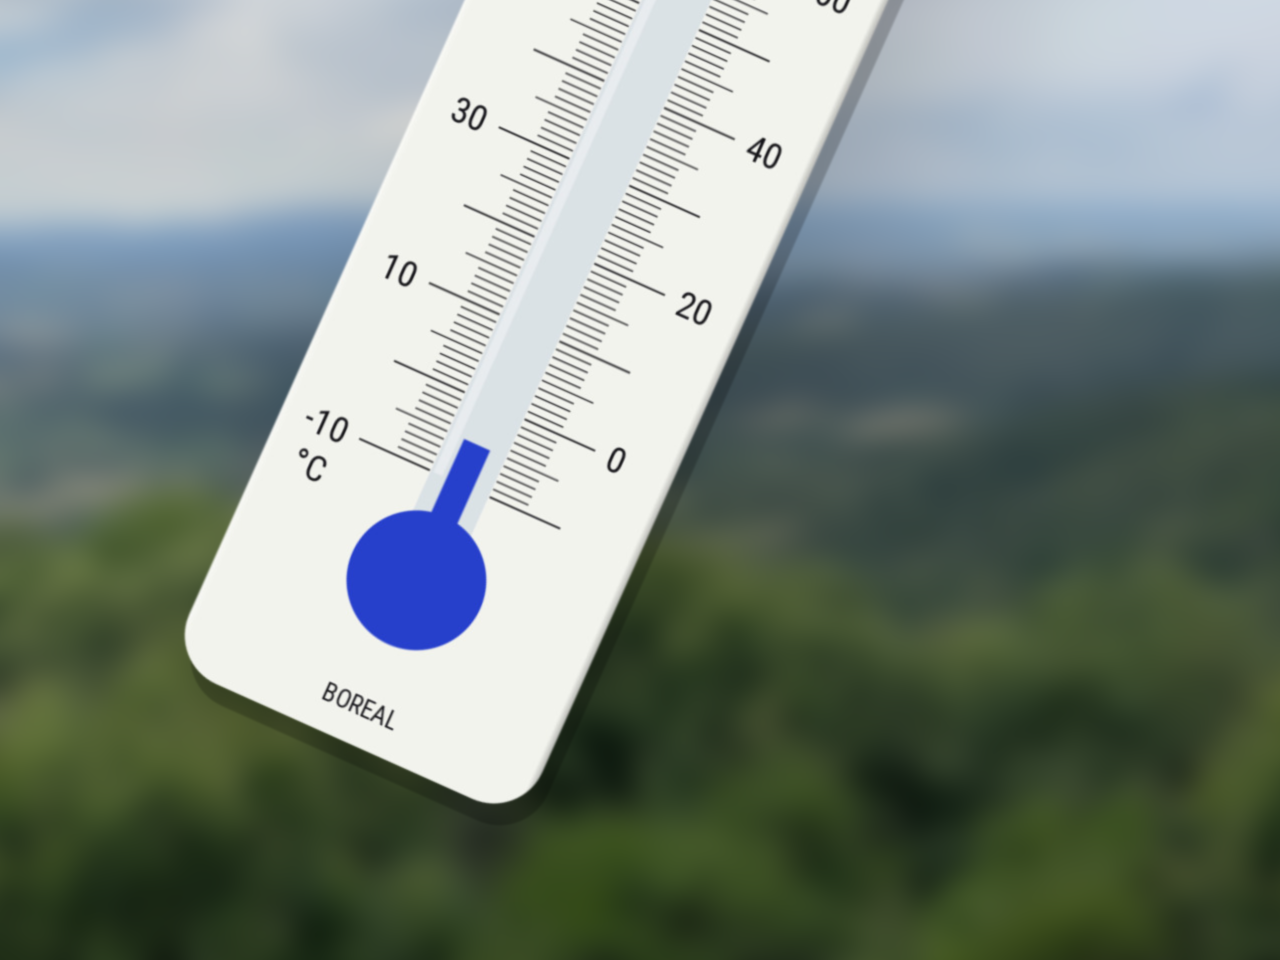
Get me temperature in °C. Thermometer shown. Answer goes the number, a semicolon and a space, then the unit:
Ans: -5; °C
